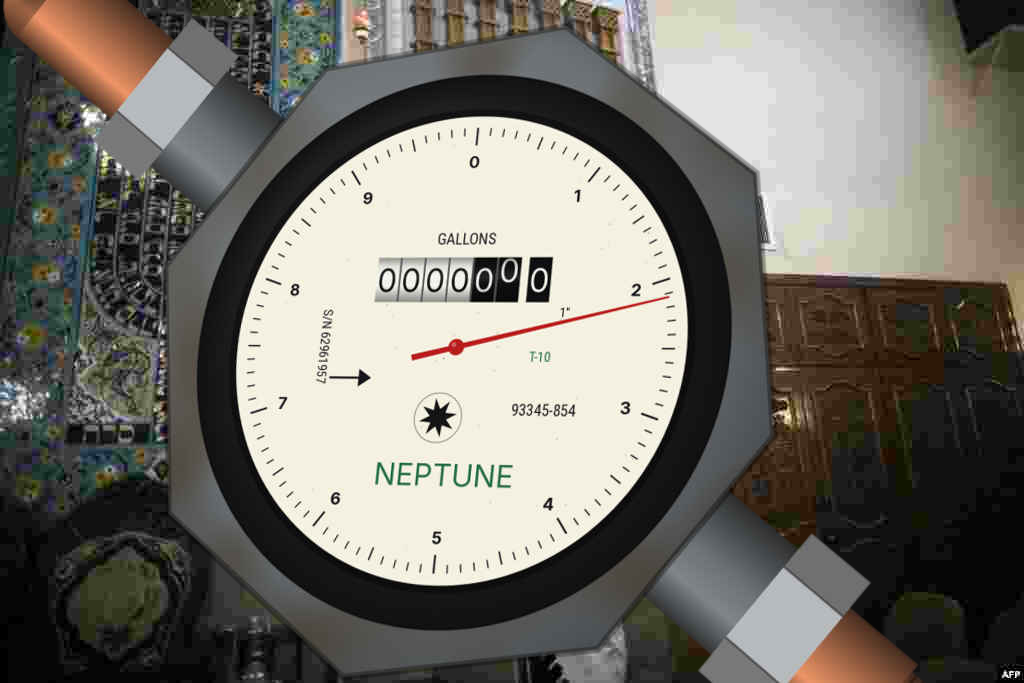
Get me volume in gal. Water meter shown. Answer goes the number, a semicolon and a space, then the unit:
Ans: 2.1; gal
